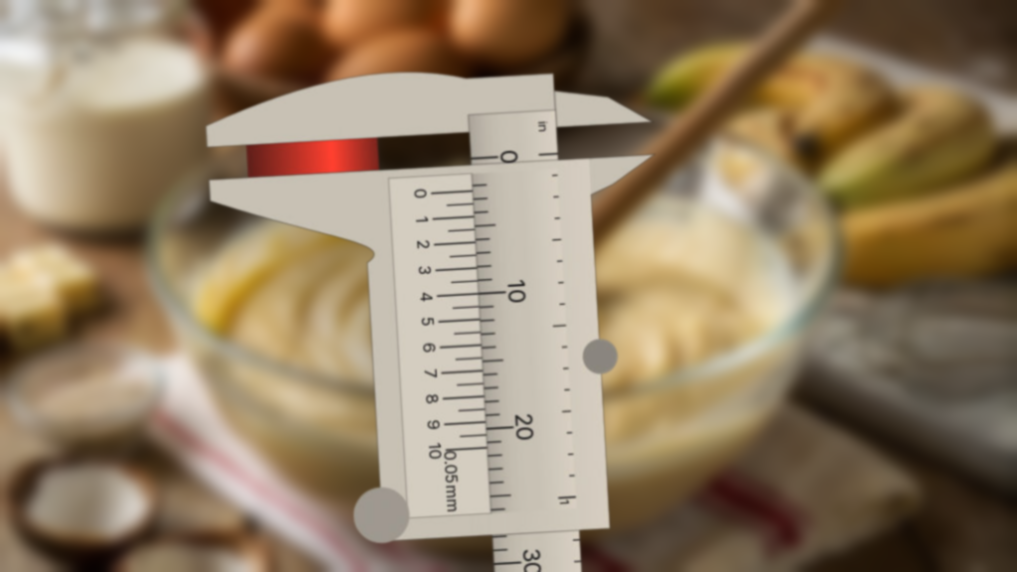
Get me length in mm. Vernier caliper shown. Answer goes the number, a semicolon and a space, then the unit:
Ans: 2.4; mm
